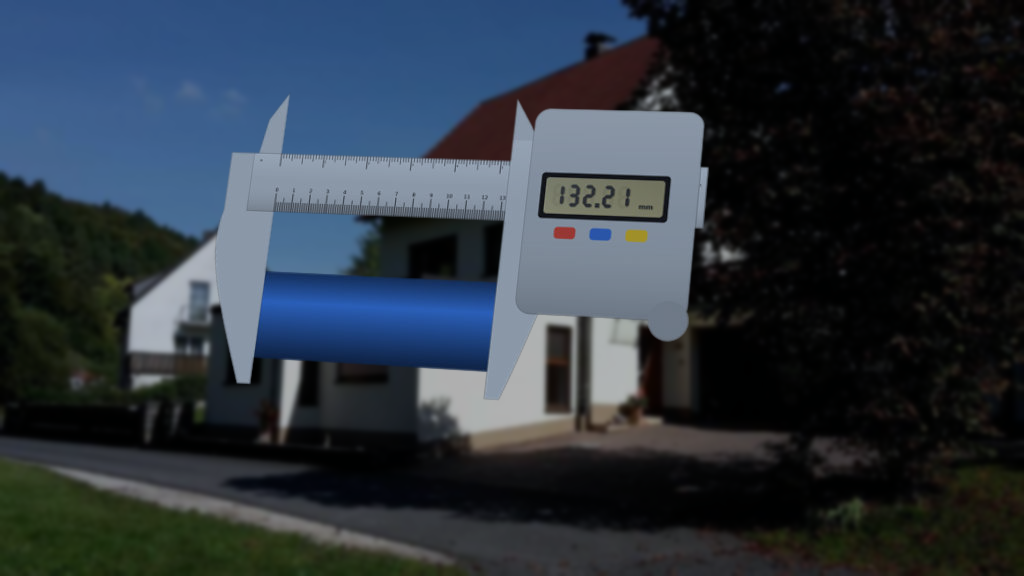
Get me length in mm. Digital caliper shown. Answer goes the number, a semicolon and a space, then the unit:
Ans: 132.21; mm
